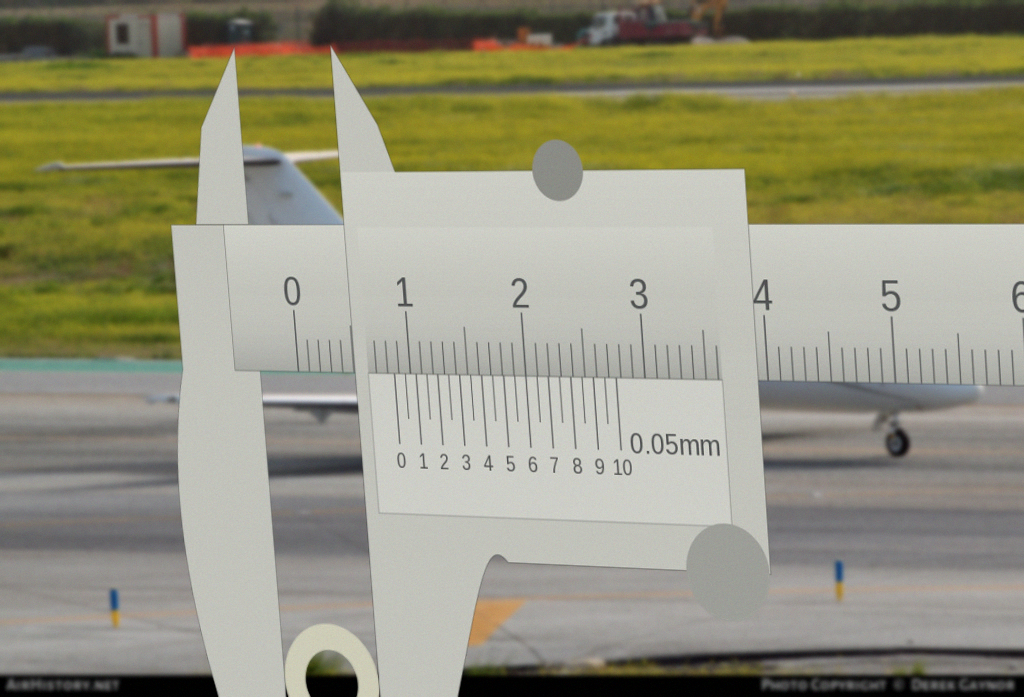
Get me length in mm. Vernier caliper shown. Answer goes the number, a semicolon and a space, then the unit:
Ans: 8.6; mm
